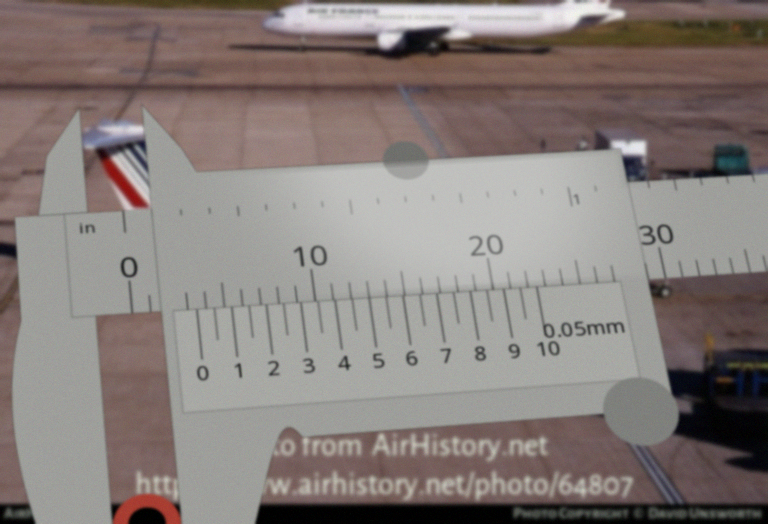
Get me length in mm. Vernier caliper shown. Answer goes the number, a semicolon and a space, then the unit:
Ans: 3.5; mm
